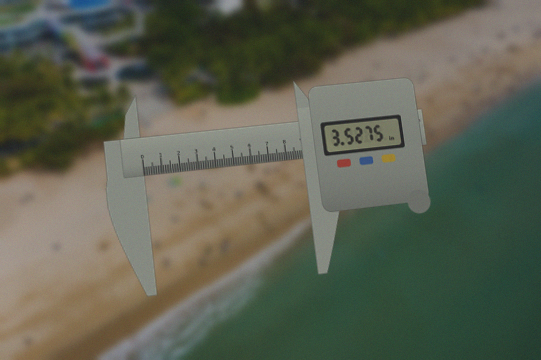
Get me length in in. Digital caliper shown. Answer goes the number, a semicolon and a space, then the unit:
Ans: 3.5275; in
